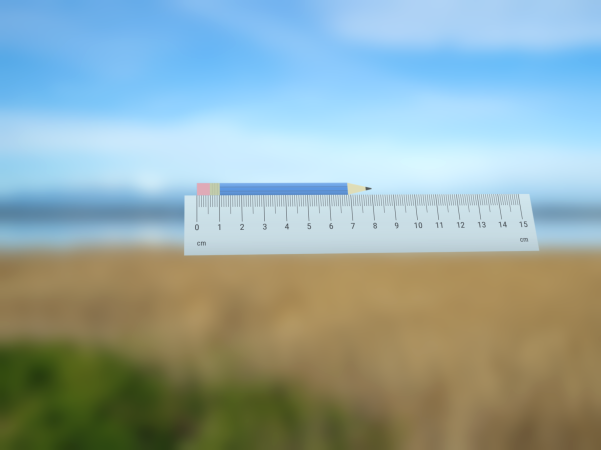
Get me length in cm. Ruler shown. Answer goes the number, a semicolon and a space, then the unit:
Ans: 8; cm
